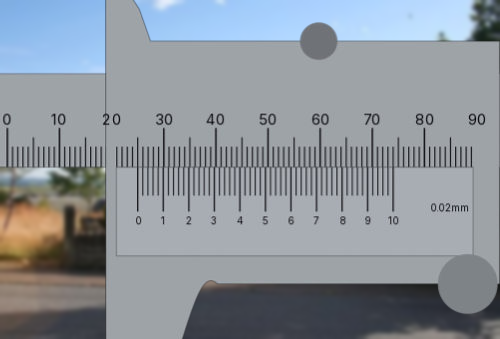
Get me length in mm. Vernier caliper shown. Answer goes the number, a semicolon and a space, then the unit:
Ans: 25.0; mm
